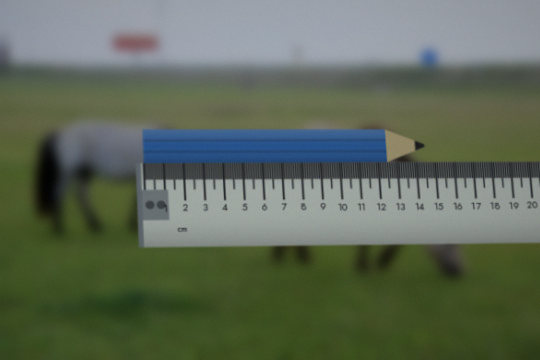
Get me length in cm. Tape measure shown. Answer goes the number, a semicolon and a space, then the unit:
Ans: 14.5; cm
